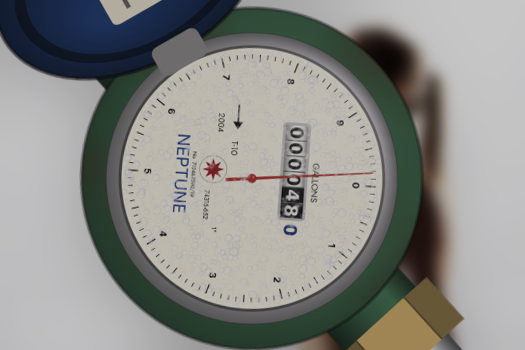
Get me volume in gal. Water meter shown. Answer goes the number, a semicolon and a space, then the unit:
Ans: 479.8; gal
